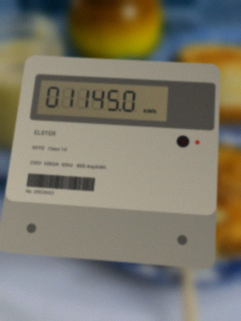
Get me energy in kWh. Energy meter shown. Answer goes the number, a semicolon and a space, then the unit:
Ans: 1145.0; kWh
